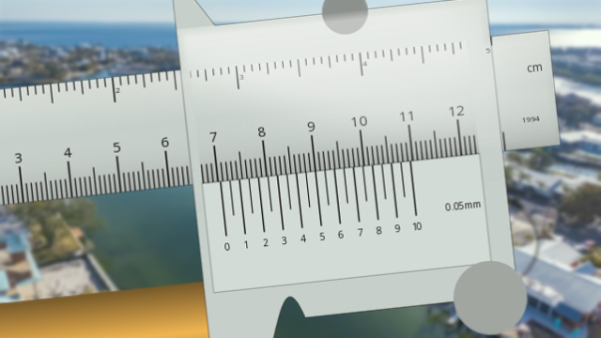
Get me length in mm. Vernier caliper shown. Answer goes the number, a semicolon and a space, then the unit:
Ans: 70.5; mm
